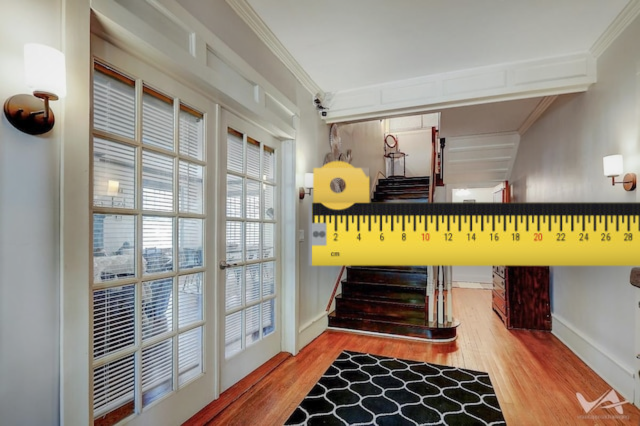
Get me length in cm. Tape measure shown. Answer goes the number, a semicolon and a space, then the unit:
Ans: 5; cm
